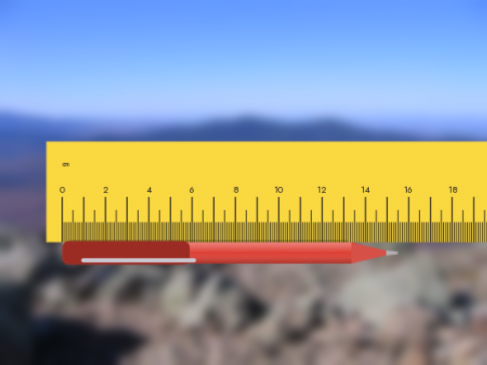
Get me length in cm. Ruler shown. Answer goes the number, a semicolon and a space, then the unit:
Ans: 15.5; cm
